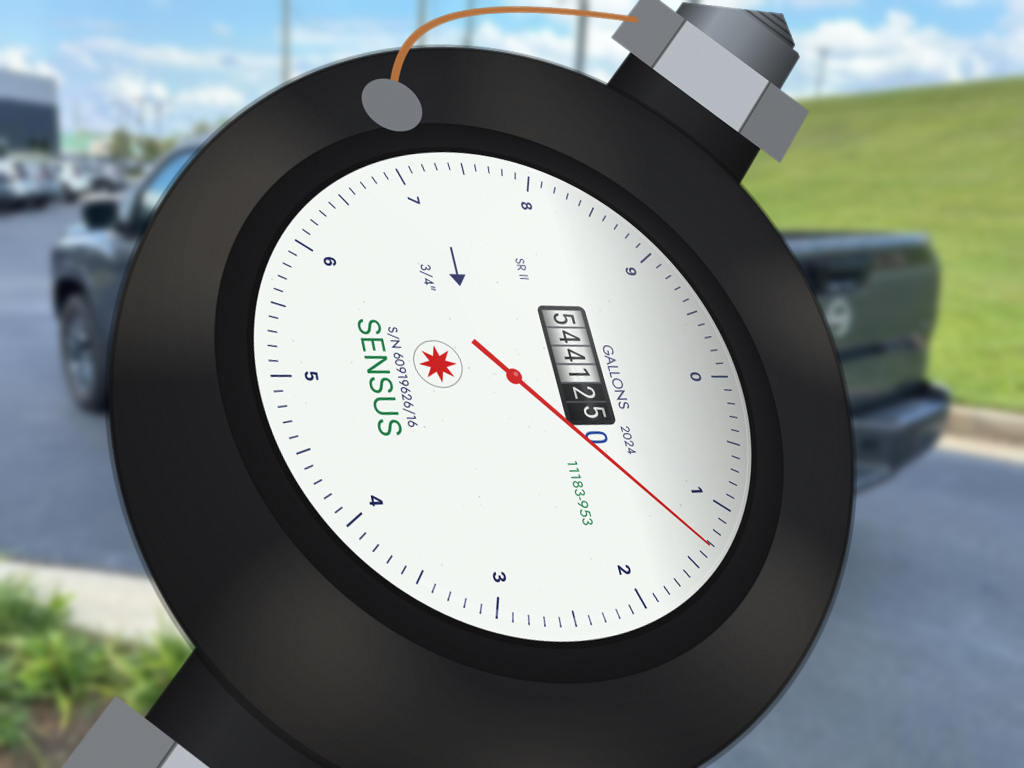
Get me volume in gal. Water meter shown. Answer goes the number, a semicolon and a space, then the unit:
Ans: 5441251.3; gal
